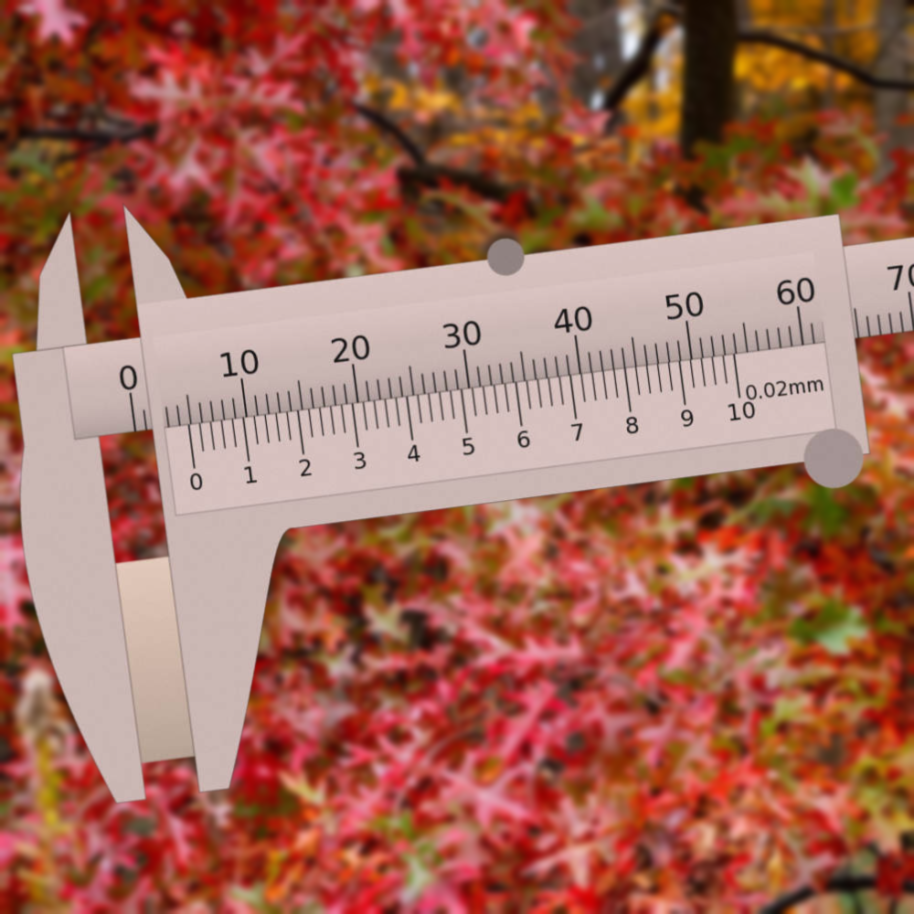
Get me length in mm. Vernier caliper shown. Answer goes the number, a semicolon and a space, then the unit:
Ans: 4.8; mm
